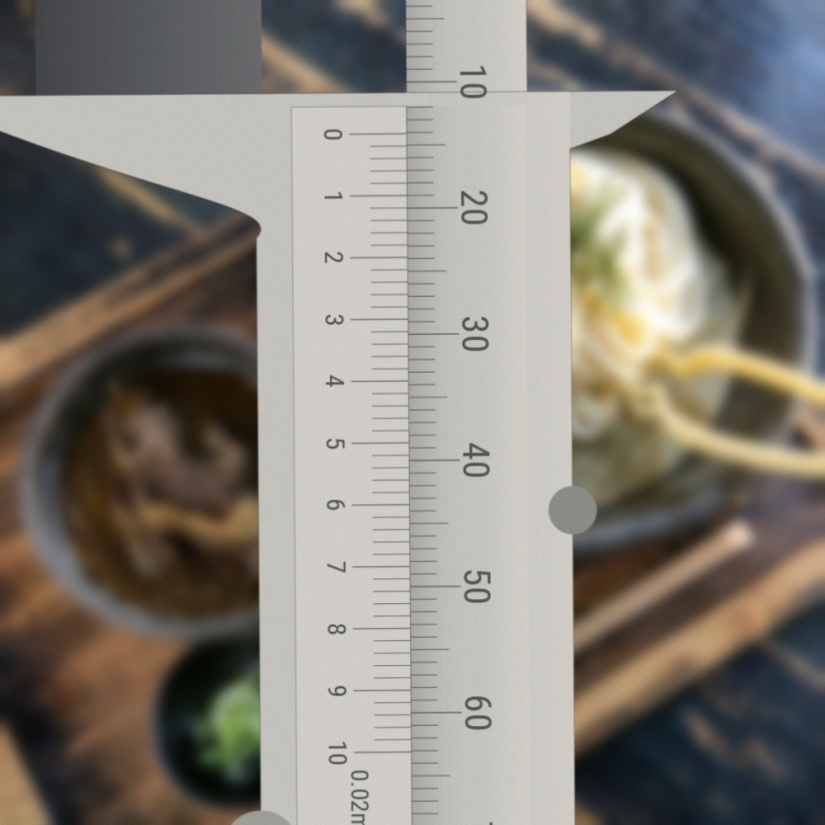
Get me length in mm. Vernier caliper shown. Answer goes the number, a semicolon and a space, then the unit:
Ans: 14.1; mm
